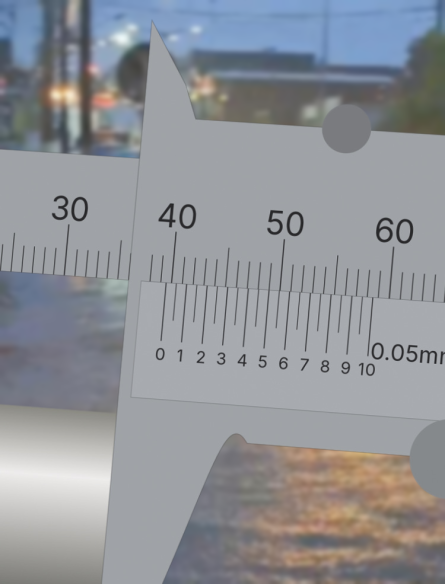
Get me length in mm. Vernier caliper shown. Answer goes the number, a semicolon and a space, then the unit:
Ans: 39.5; mm
